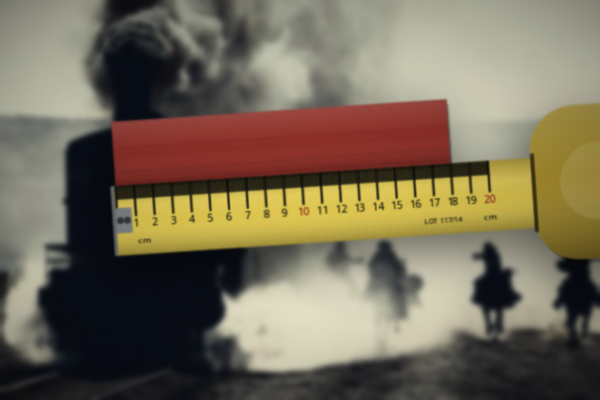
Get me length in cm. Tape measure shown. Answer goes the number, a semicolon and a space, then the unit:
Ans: 18; cm
